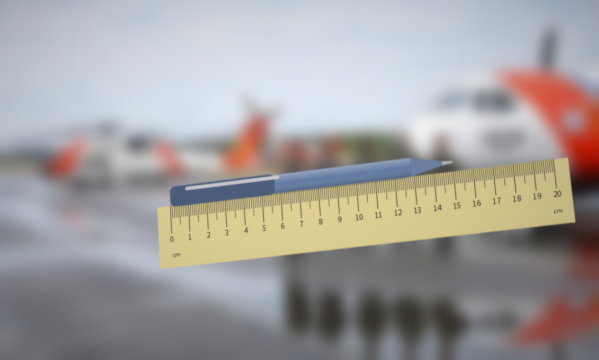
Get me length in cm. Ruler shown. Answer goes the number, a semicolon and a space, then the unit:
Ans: 15; cm
